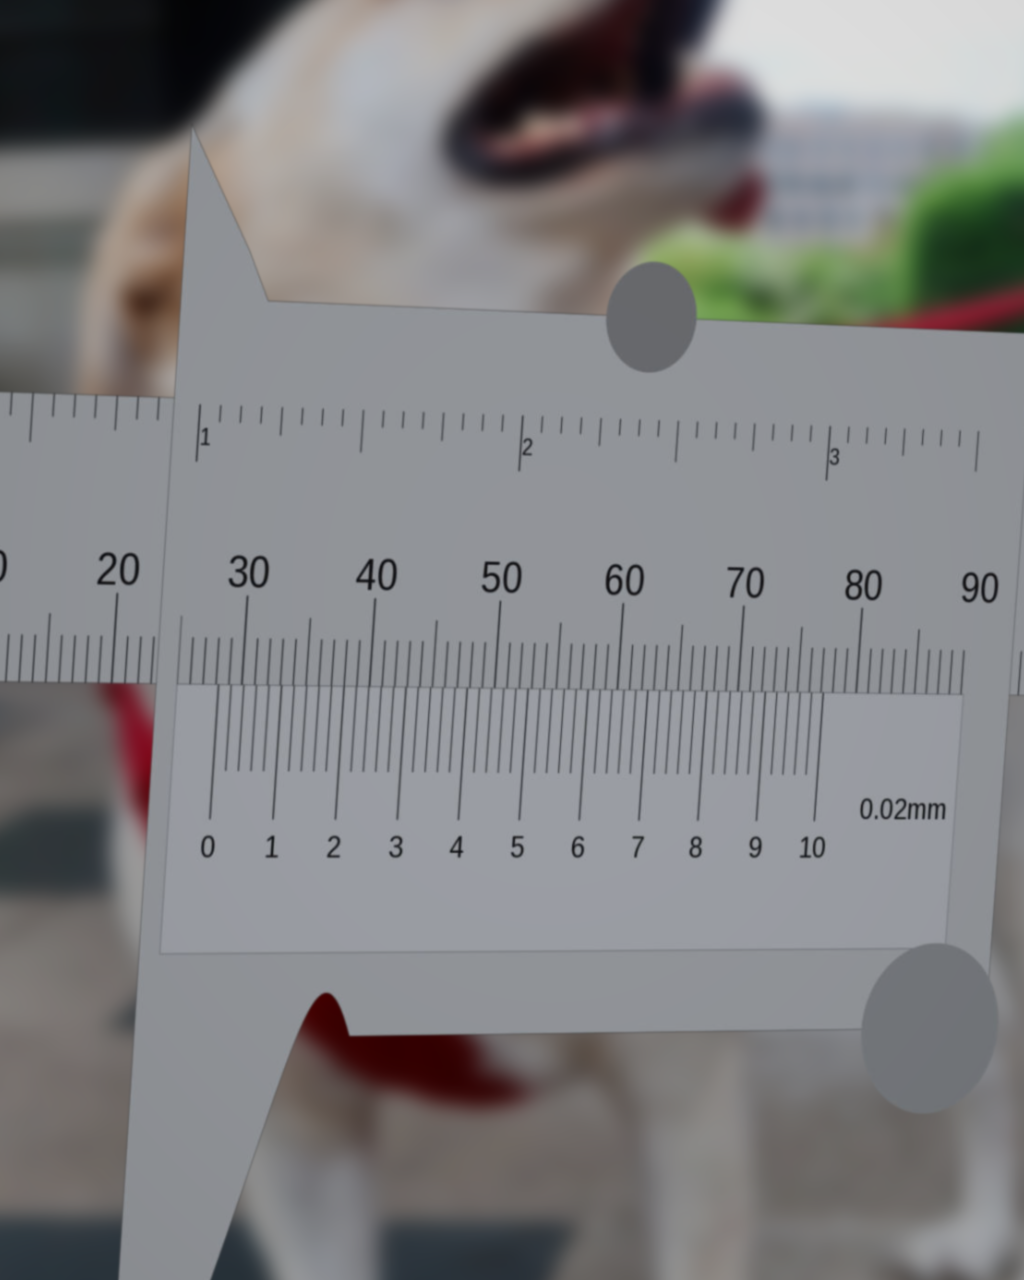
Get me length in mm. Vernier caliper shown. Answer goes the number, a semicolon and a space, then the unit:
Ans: 28.2; mm
